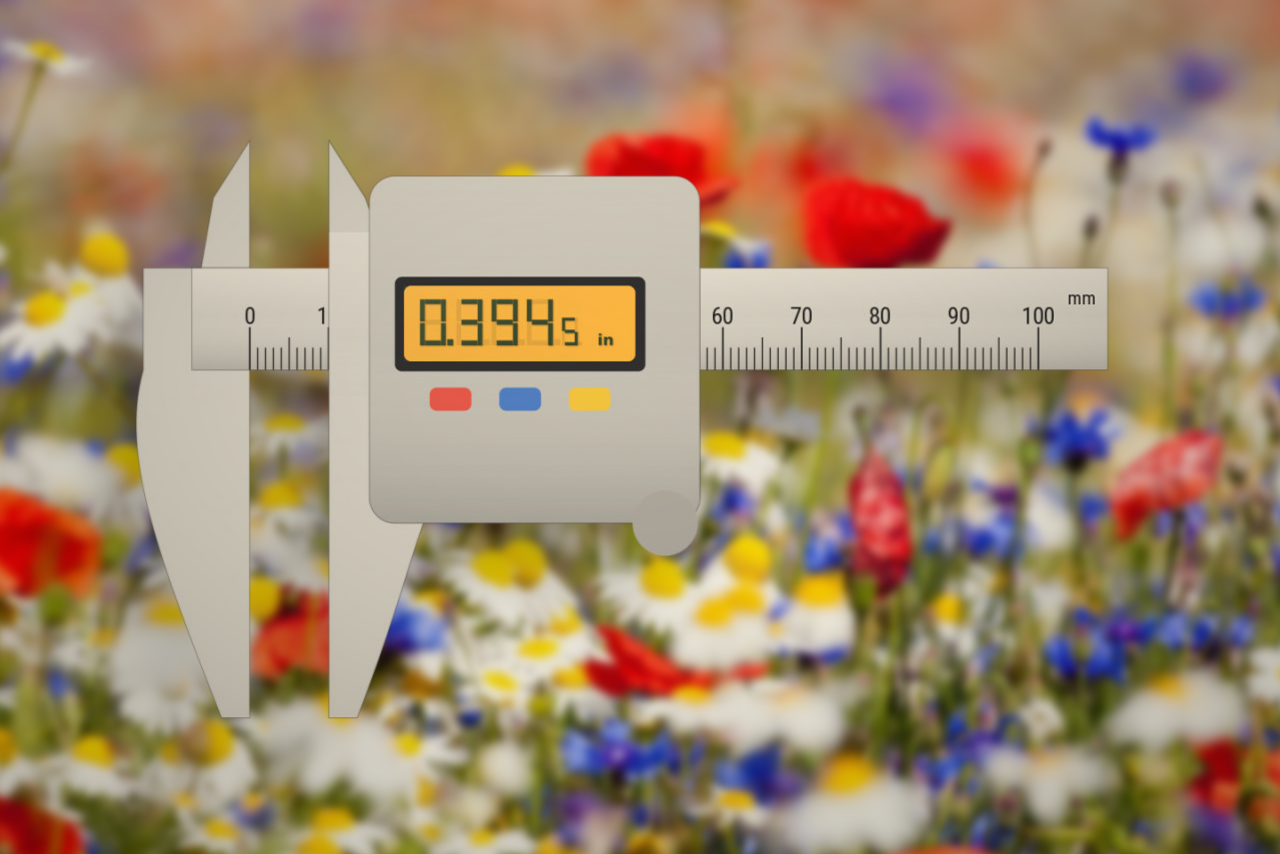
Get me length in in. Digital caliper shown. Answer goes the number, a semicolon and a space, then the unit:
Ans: 0.3945; in
